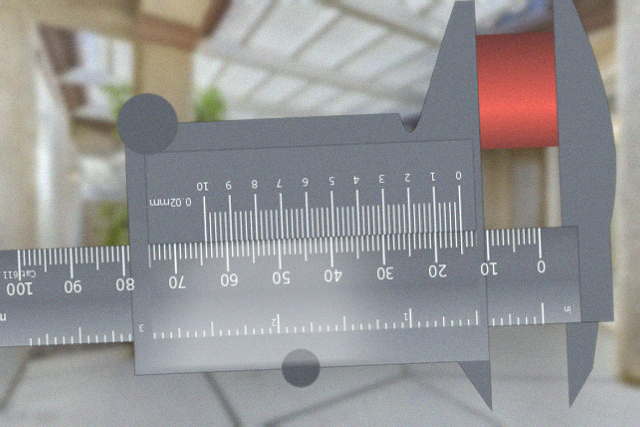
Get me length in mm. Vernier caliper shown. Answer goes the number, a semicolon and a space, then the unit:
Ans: 15.0; mm
